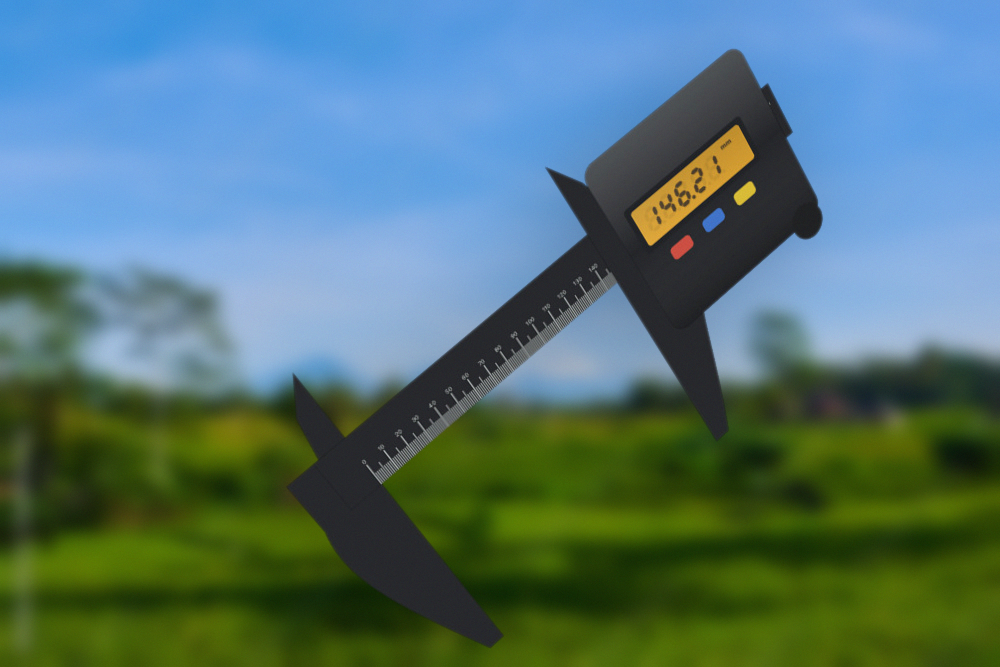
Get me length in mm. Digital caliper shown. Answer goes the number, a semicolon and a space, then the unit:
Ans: 146.21; mm
